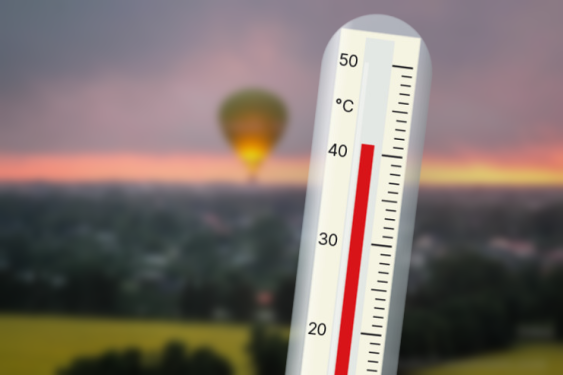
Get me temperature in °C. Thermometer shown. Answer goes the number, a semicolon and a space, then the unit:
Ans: 41; °C
